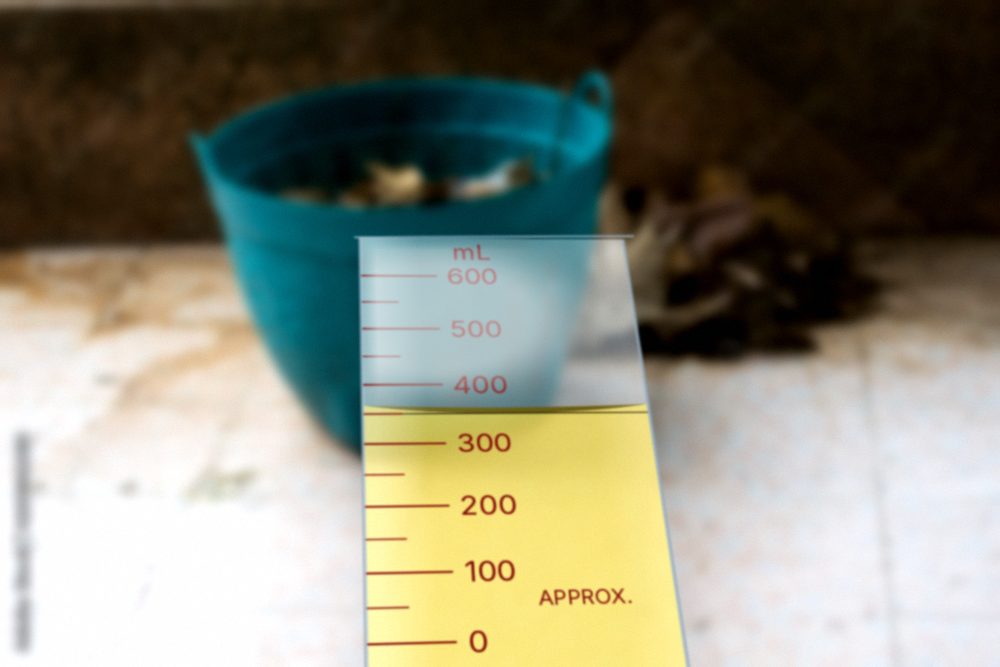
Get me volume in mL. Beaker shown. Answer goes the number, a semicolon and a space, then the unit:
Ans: 350; mL
